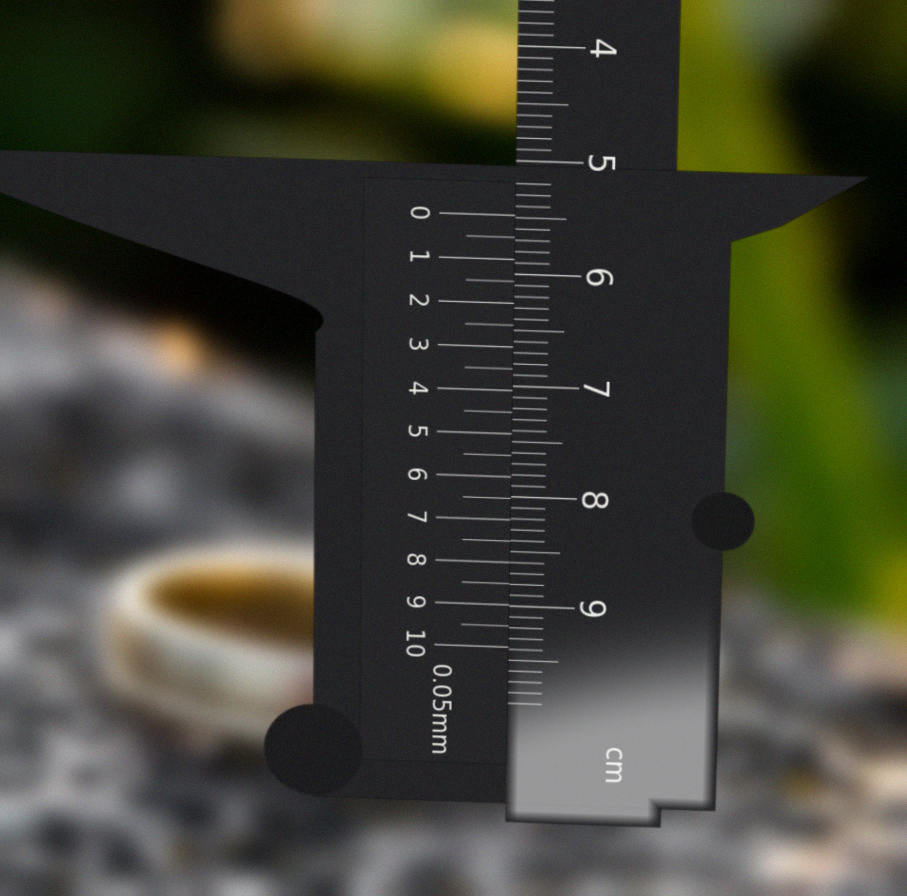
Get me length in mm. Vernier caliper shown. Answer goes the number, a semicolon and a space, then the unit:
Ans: 54.8; mm
